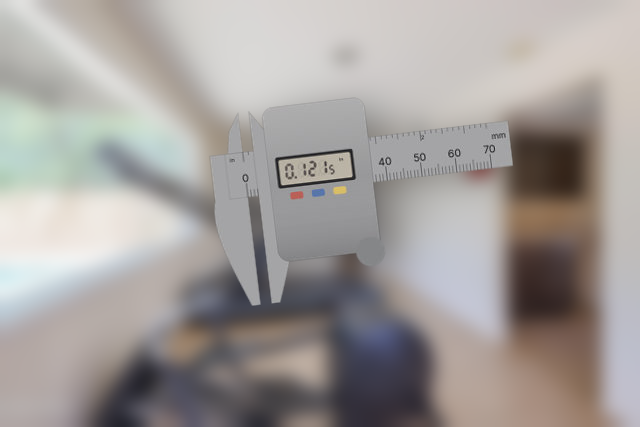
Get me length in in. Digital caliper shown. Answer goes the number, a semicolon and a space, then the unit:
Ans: 0.1215; in
